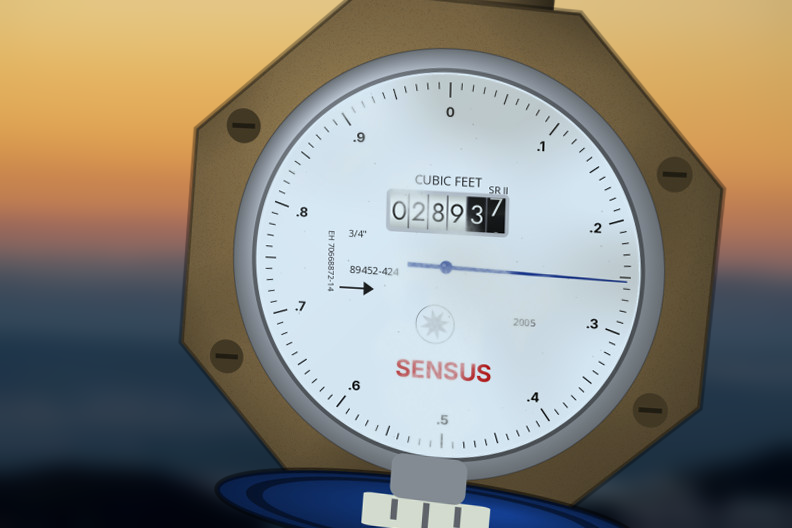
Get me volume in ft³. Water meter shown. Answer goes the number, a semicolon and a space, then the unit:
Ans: 28937.25; ft³
